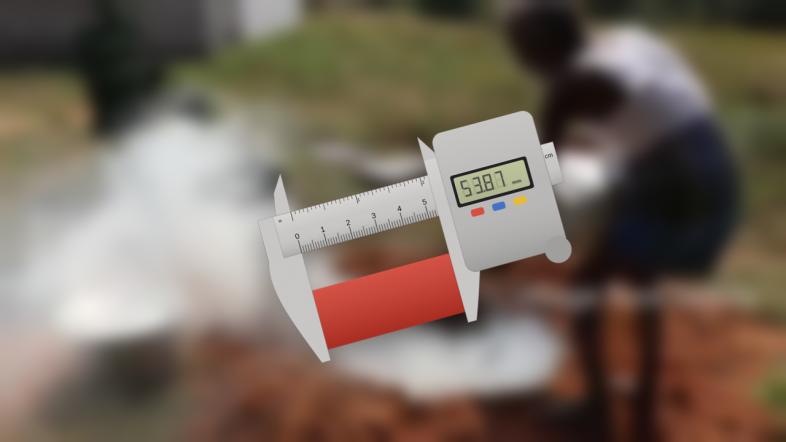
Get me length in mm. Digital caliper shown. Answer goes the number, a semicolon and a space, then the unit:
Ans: 53.87; mm
